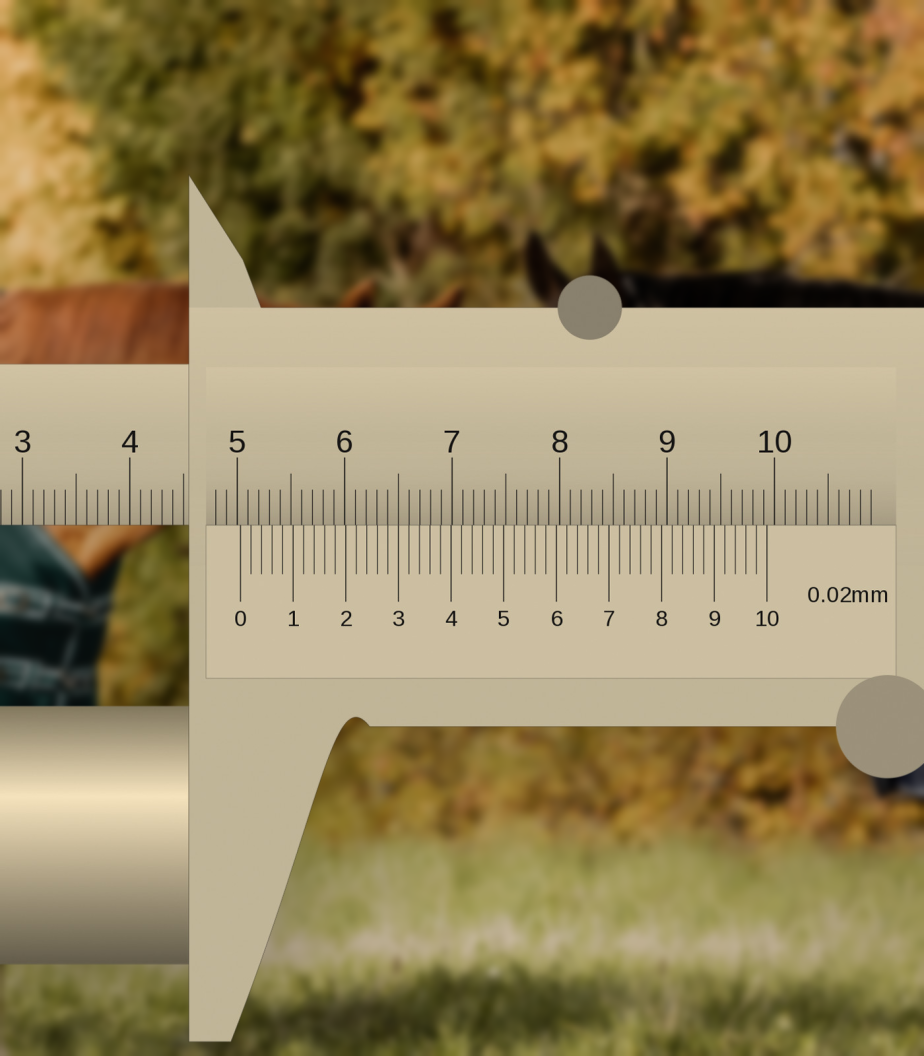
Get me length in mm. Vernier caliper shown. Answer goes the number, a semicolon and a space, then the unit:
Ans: 50.3; mm
